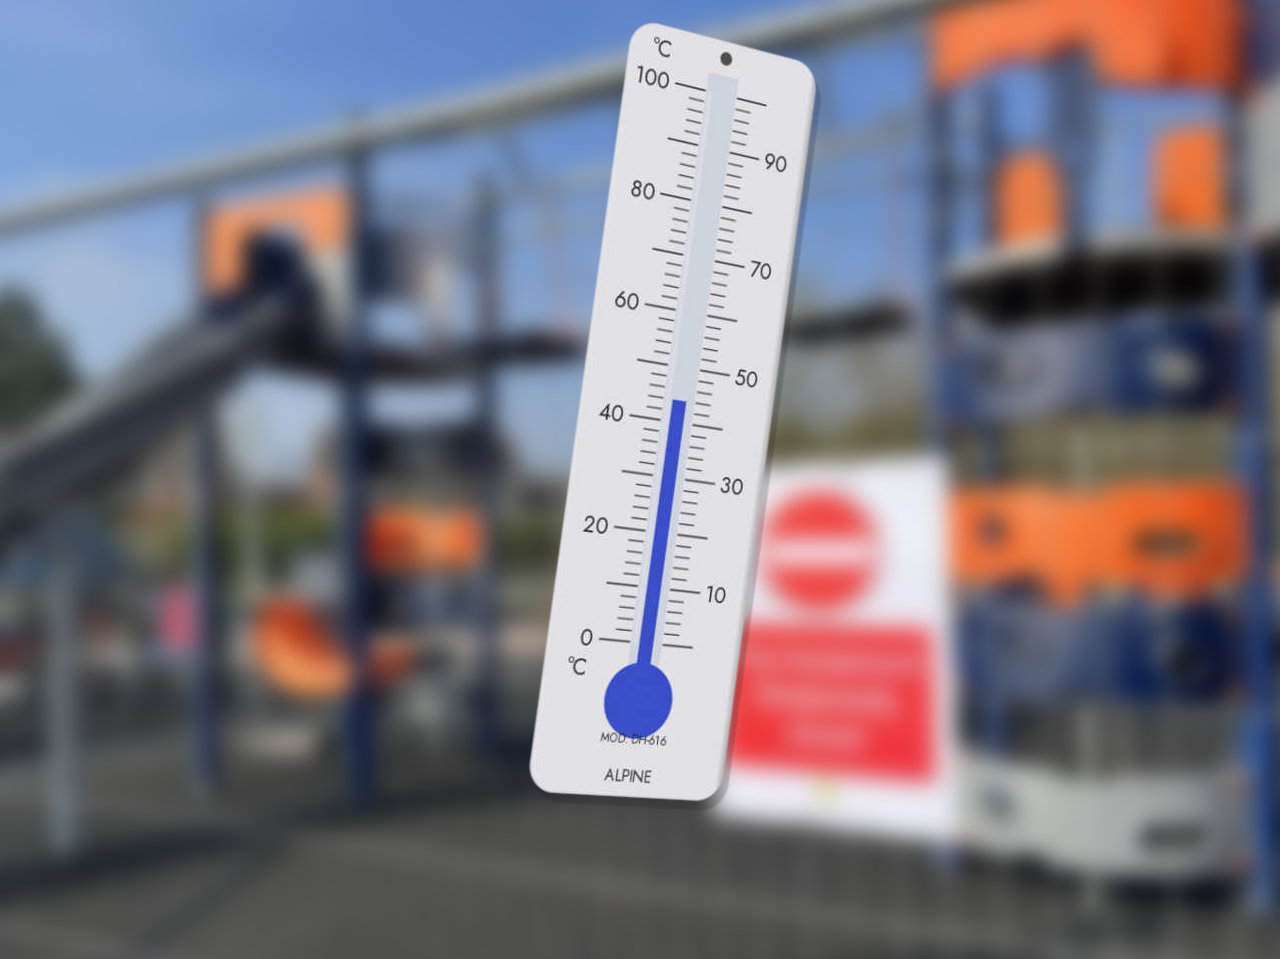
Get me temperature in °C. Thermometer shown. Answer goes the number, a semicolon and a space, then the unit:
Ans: 44; °C
